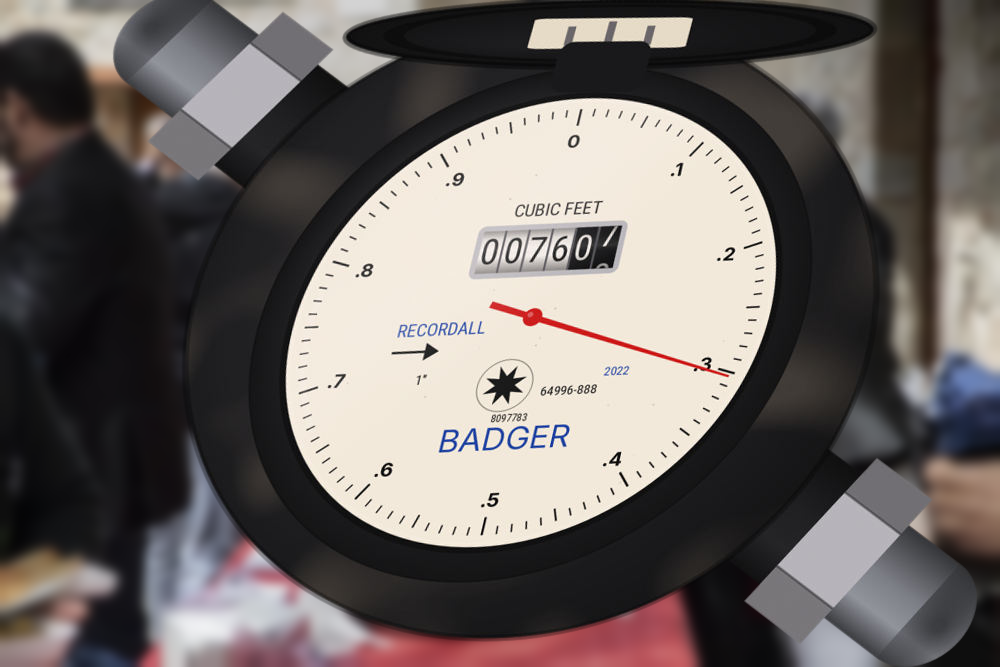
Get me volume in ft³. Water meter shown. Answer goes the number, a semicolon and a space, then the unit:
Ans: 7607.30; ft³
